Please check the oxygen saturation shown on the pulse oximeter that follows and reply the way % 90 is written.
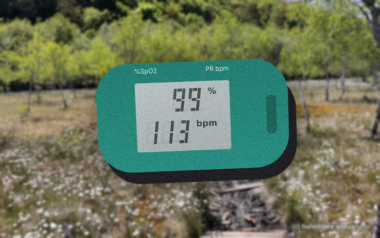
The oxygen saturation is % 99
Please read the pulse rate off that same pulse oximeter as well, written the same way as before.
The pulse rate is bpm 113
